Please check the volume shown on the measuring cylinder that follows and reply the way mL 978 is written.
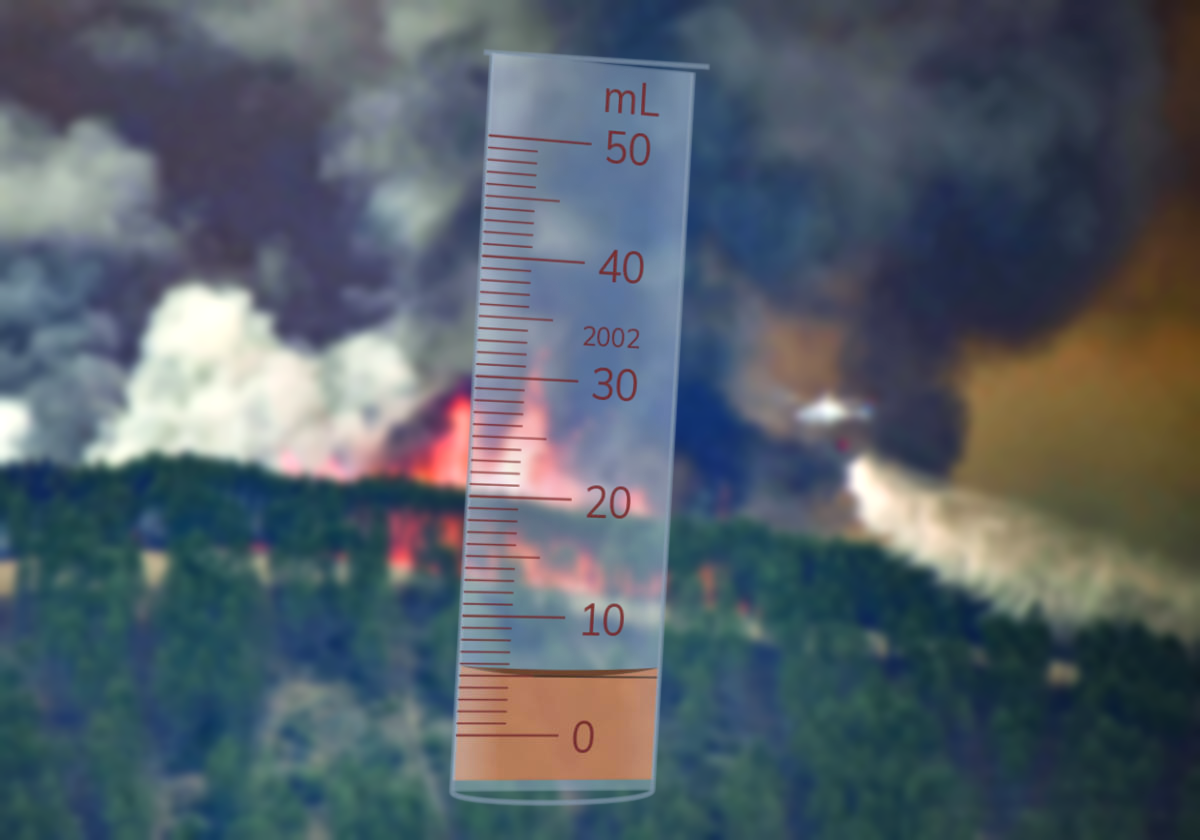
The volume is mL 5
